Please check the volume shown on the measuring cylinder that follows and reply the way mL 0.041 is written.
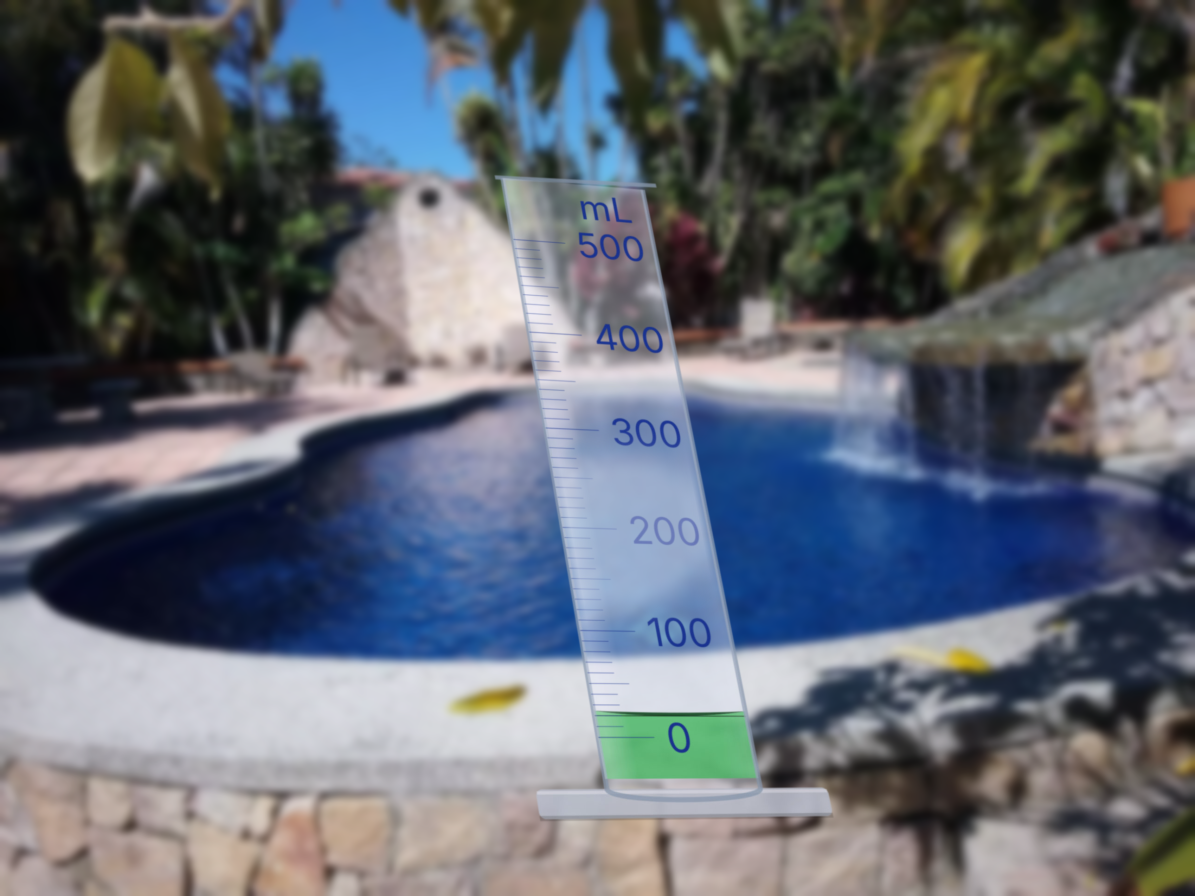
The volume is mL 20
